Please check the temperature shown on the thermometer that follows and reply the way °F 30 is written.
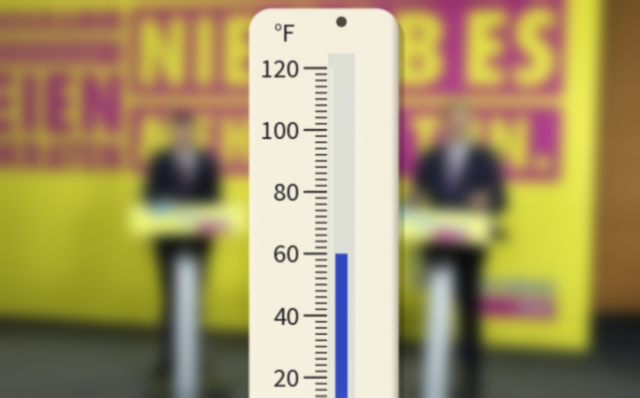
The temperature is °F 60
